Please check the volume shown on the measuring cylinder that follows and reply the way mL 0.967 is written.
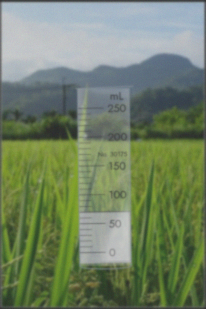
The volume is mL 70
